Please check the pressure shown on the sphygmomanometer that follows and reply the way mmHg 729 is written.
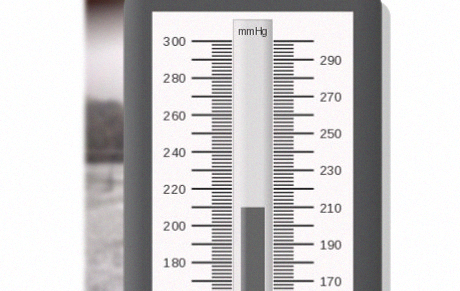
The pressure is mmHg 210
